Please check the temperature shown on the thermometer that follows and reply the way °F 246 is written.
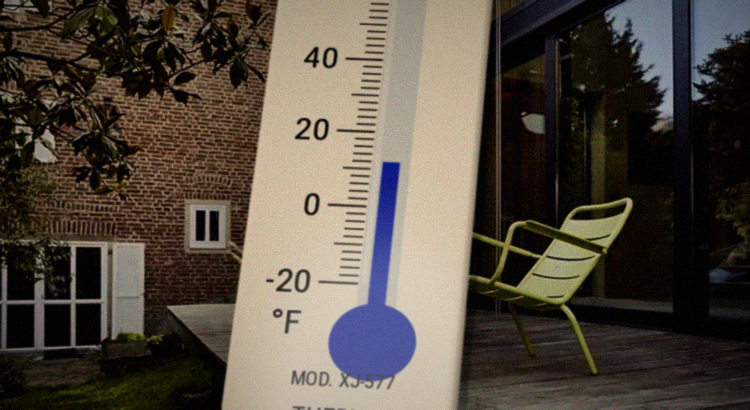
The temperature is °F 12
